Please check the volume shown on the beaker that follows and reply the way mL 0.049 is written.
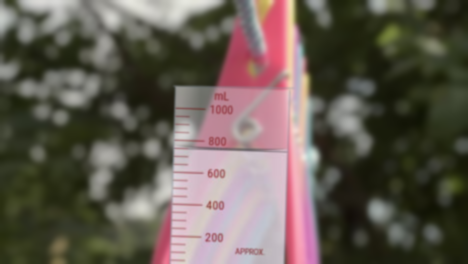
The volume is mL 750
